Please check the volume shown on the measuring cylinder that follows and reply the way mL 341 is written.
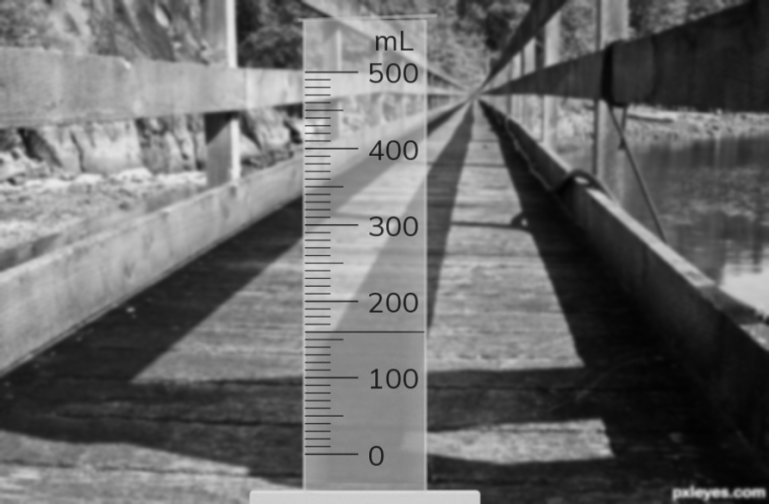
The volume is mL 160
